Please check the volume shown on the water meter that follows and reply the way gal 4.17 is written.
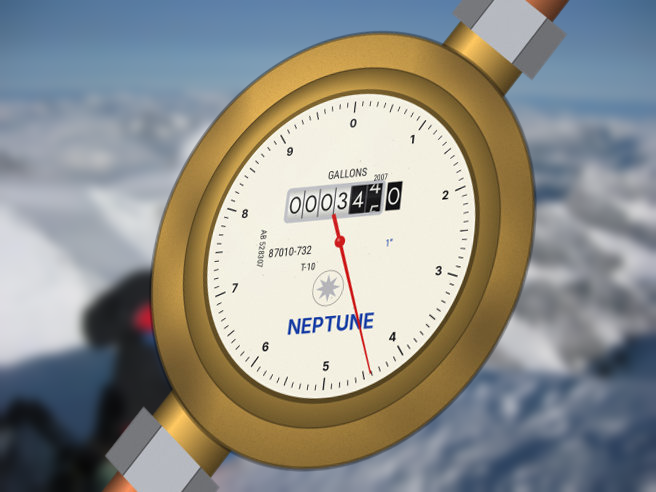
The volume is gal 3444.4
